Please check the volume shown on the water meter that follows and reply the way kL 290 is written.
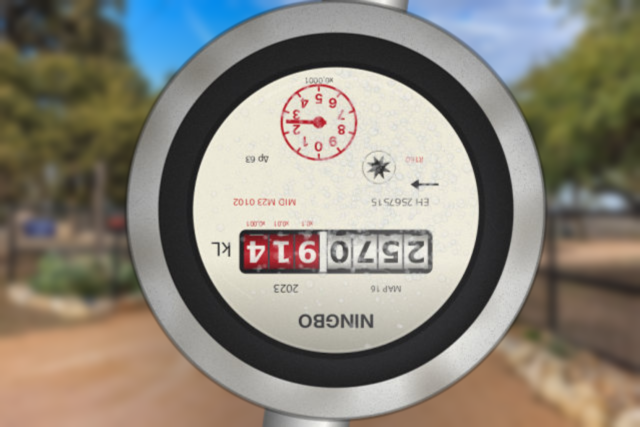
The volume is kL 2570.9142
